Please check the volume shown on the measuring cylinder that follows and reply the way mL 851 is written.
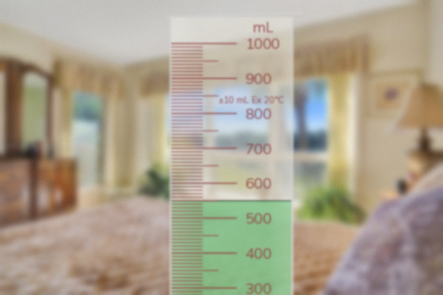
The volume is mL 550
